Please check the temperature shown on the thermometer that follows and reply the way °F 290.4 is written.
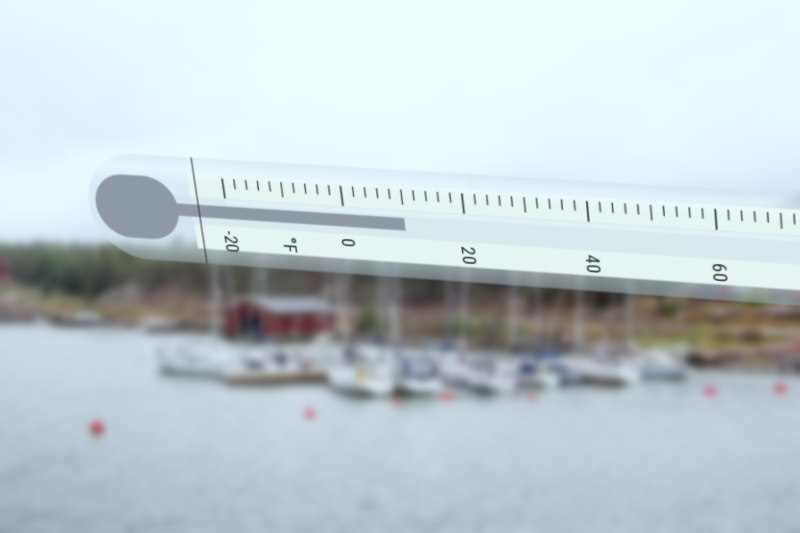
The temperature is °F 10
